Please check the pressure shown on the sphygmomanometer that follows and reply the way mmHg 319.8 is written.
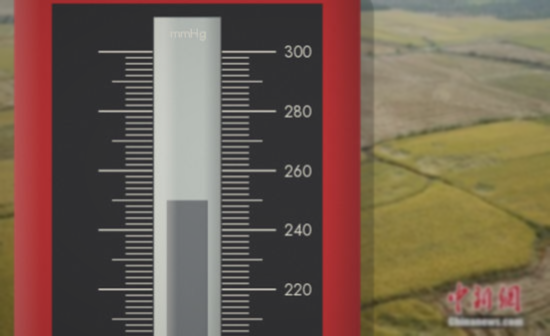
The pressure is mmHg 250
